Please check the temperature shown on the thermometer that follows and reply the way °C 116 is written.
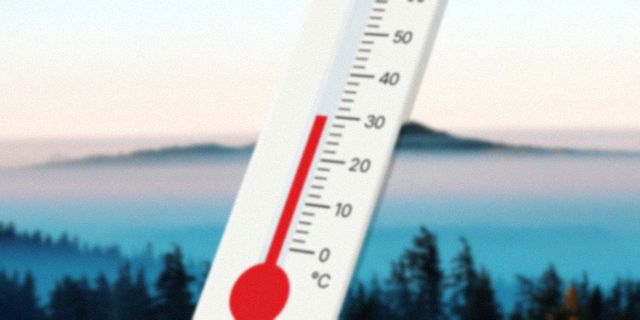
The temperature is °C 30
